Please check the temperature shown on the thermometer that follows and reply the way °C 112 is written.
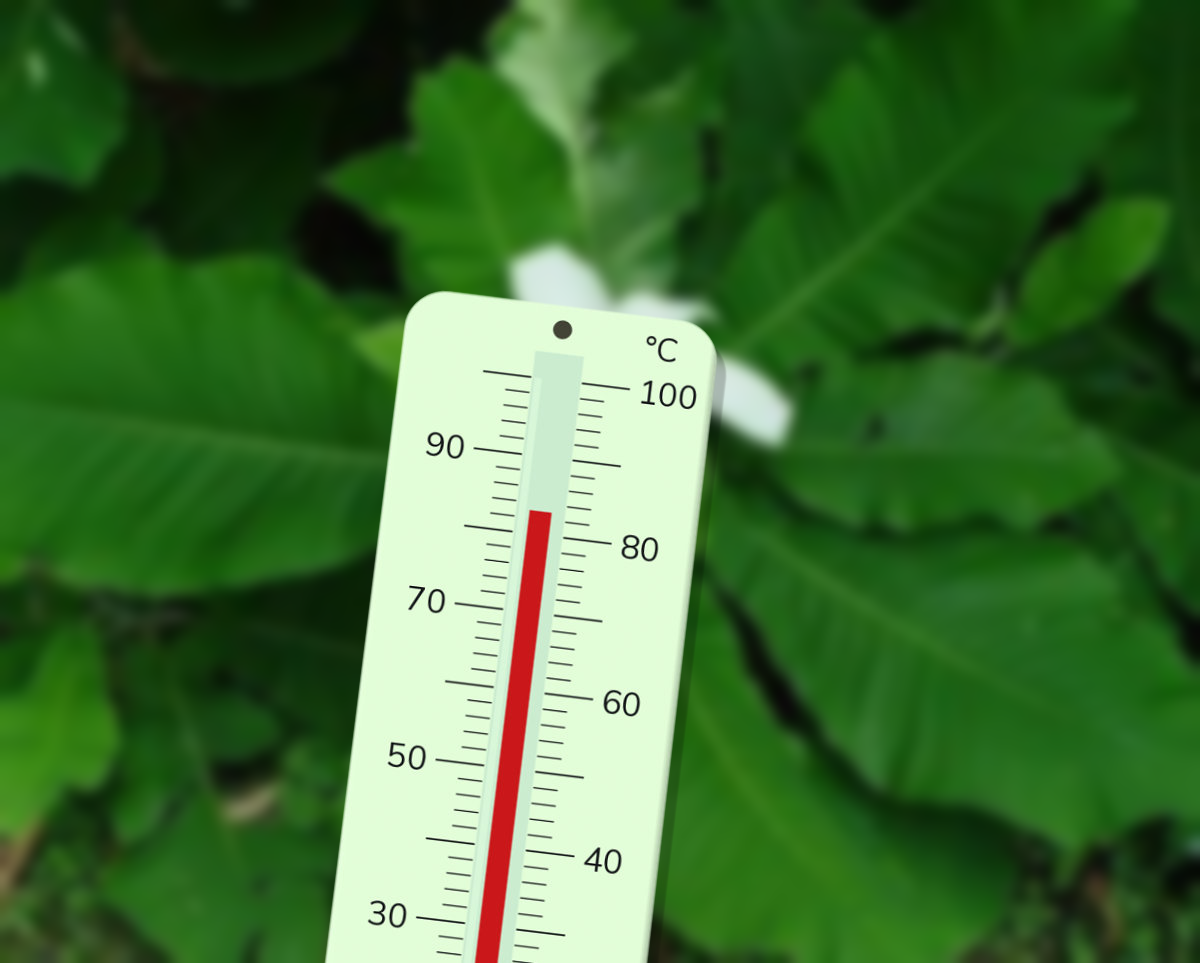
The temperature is °C 83
